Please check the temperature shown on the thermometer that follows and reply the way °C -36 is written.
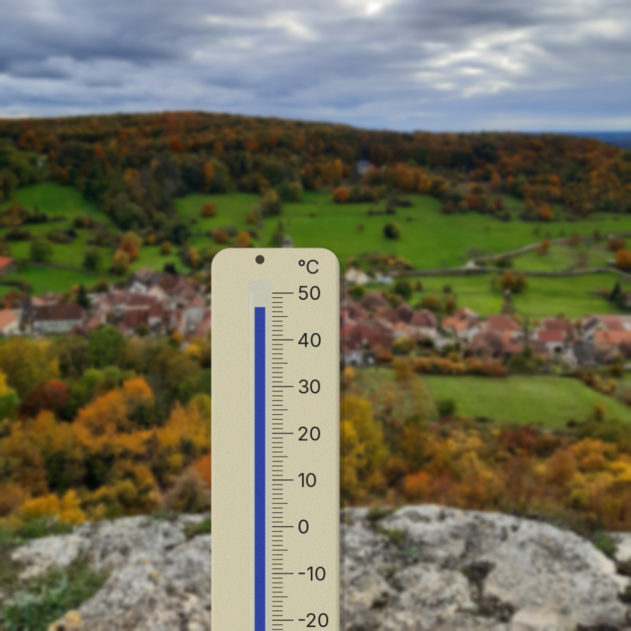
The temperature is °C 47
